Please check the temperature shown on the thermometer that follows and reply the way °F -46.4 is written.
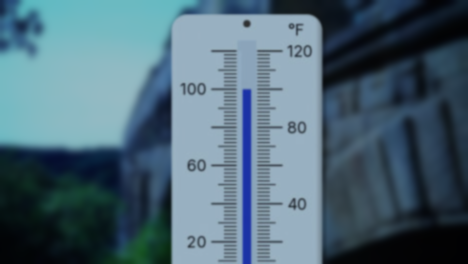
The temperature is °F 100
